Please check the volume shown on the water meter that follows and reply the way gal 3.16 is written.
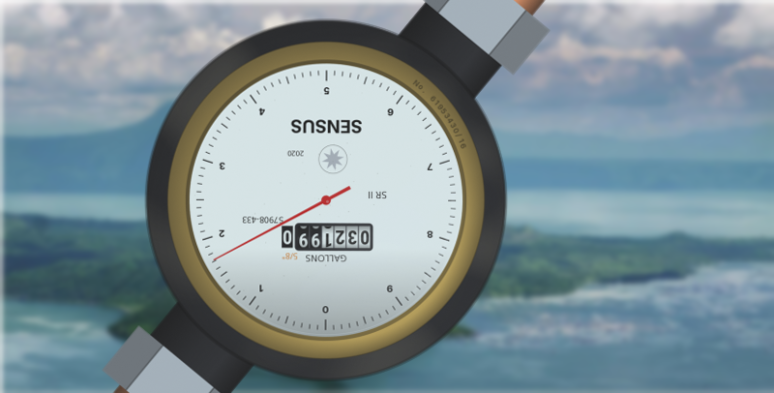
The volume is gal 321991.7
